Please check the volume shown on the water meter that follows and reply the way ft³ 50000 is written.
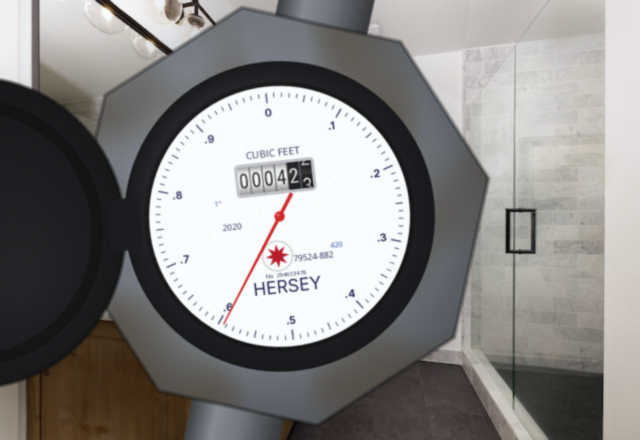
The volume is ft³ 422.59
